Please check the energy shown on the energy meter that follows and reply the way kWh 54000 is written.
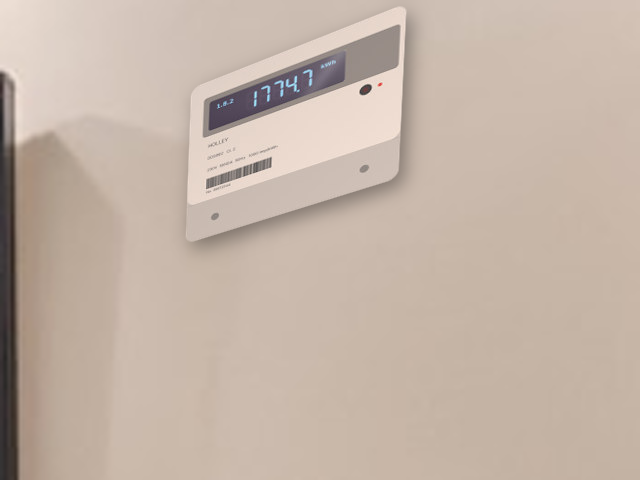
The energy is kWh 1774.7
